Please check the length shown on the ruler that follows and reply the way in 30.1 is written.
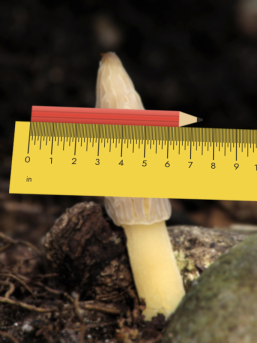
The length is in 7.5
